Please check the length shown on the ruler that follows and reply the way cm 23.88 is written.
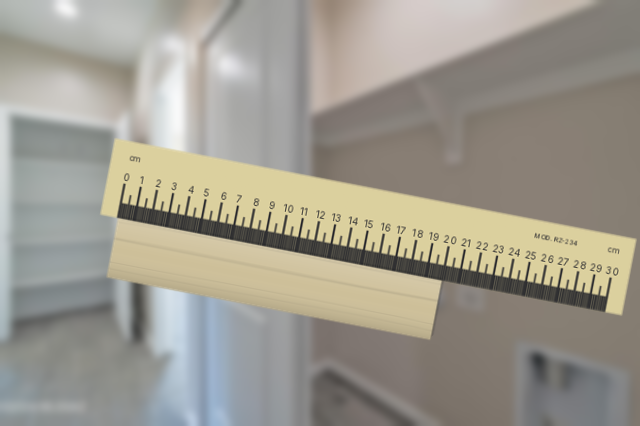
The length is cm 20
